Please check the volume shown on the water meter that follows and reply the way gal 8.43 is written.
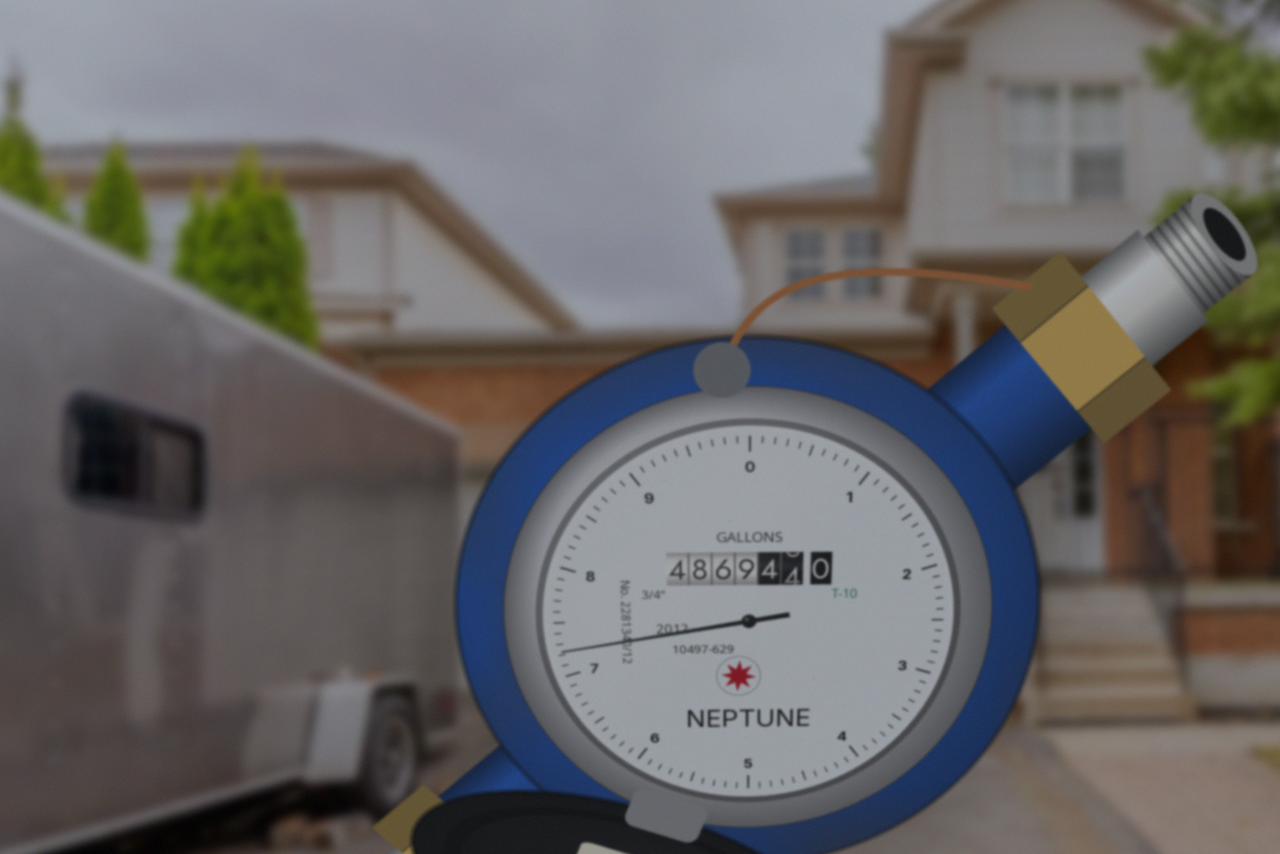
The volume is gal 4869437.2
